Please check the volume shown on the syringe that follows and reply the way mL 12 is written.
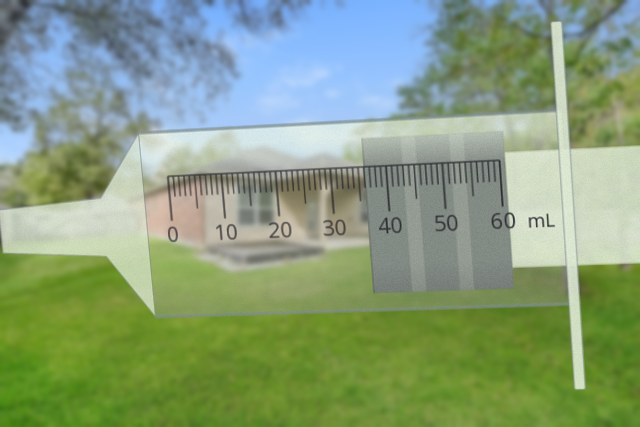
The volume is mL 36
